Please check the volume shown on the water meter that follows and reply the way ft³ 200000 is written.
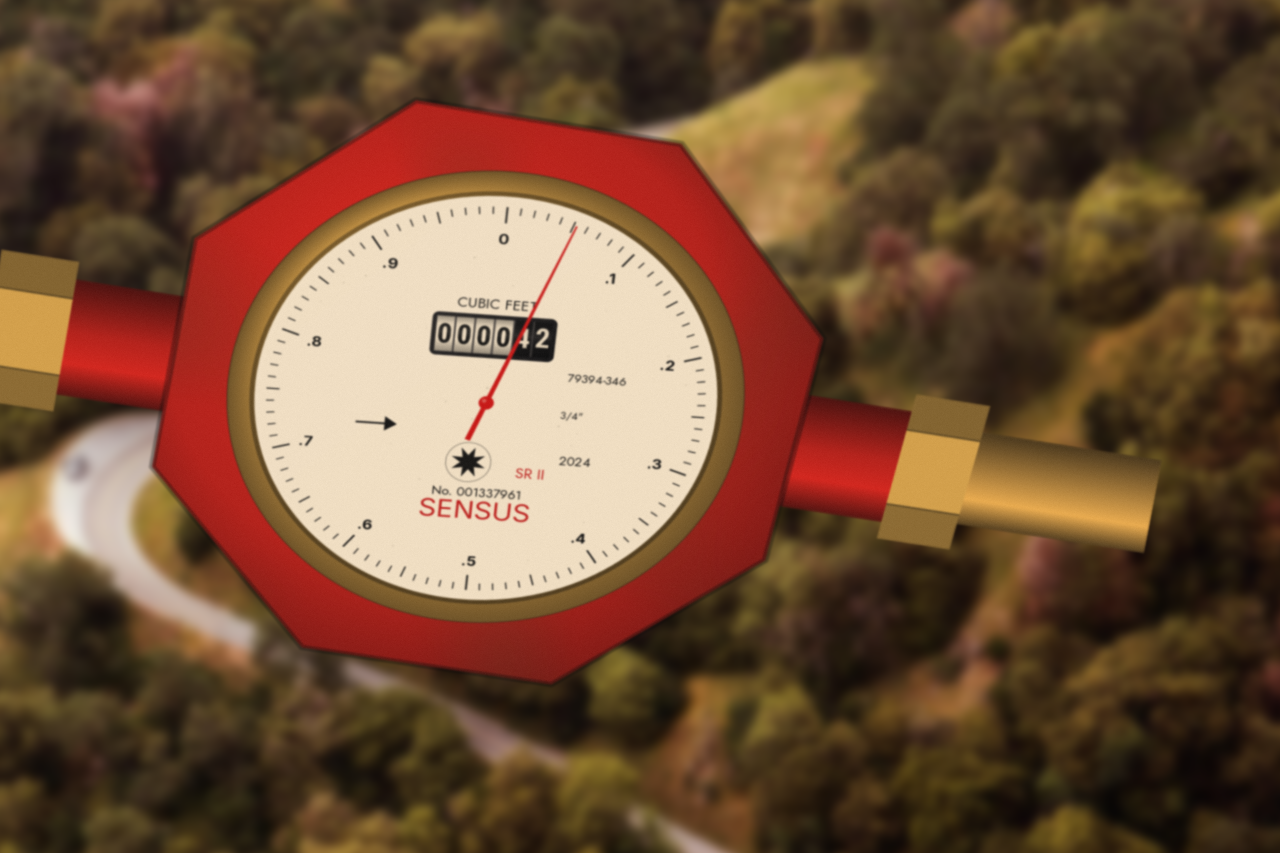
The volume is ft³ 42.05
